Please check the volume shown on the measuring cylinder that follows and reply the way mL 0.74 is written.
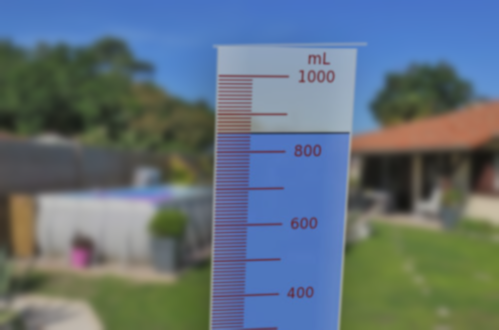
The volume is mL 850
